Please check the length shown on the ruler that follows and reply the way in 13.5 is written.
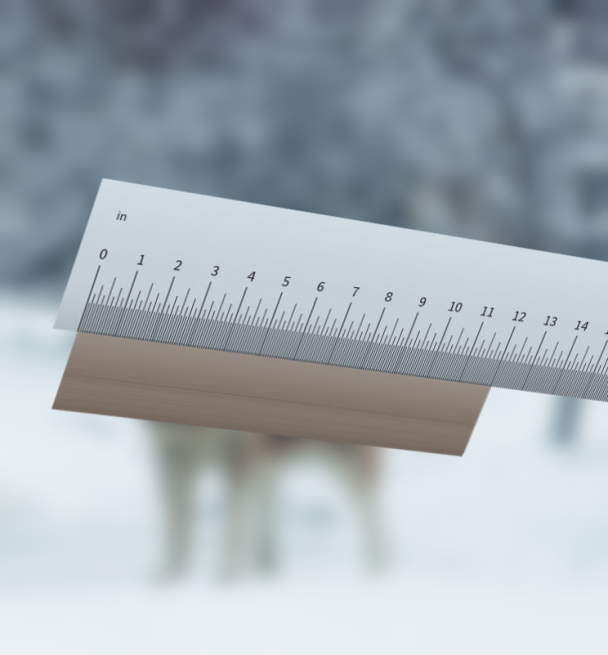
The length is in 12
